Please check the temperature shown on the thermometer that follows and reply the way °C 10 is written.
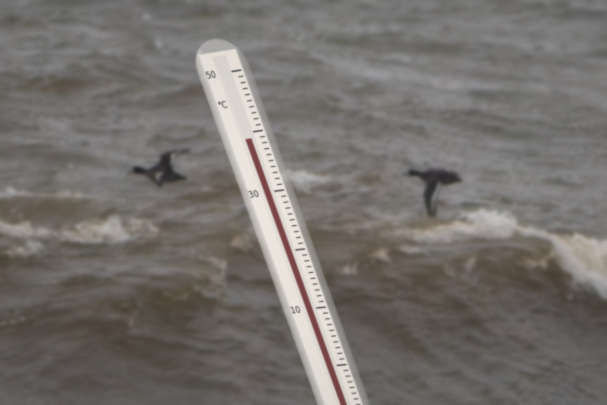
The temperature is °C 39
